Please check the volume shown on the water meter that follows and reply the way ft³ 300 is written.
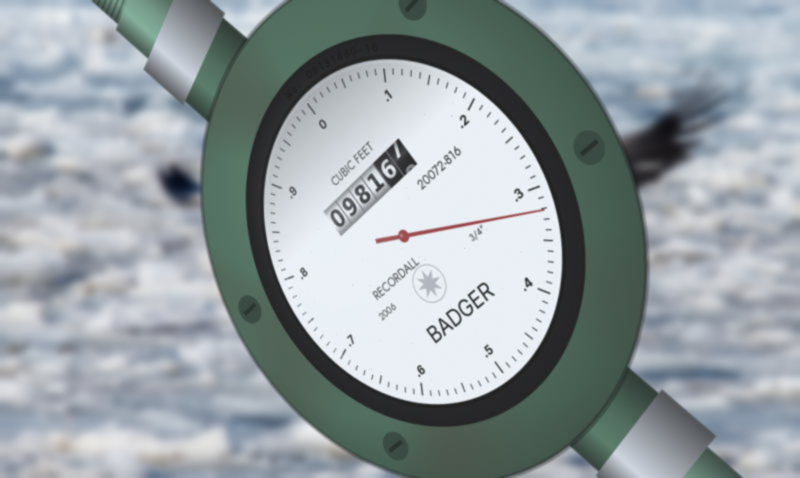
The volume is ft³ 98167.32
